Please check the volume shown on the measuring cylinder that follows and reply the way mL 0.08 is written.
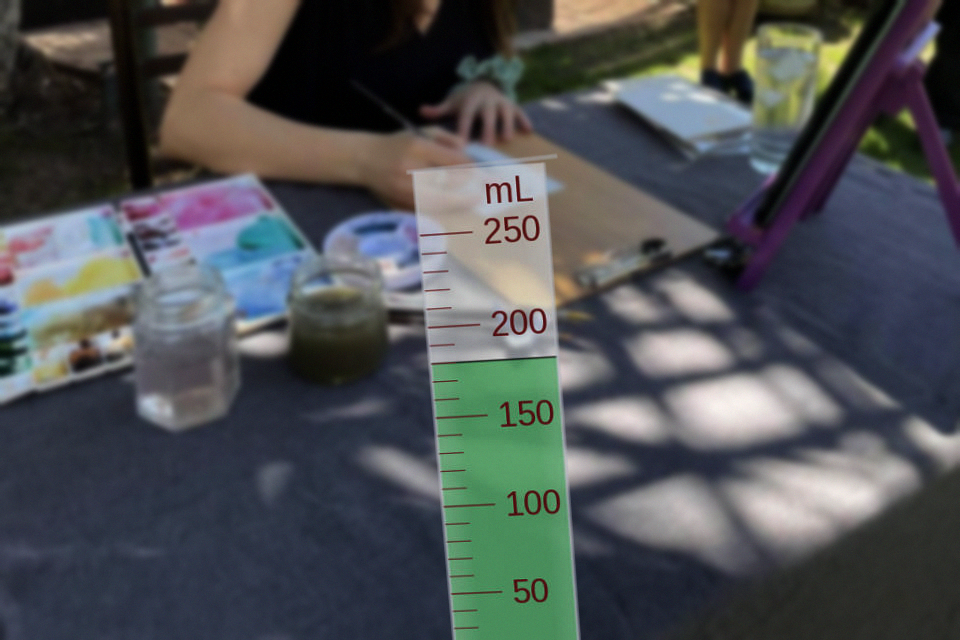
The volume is mL 180
